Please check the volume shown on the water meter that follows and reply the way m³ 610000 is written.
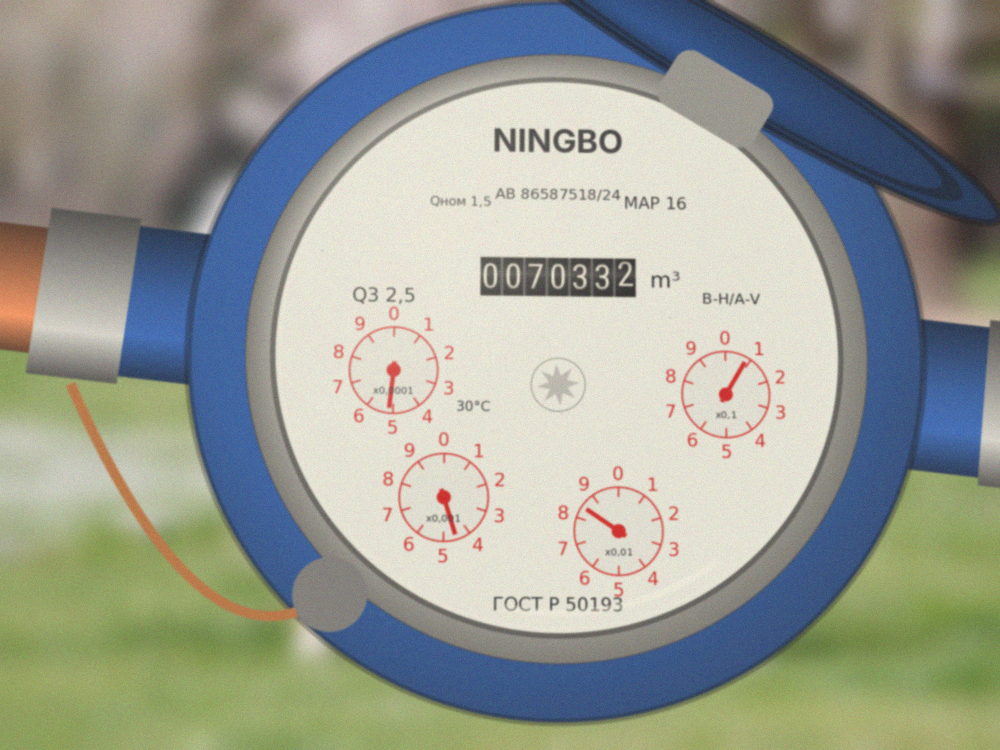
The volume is m³ 70332.0845
